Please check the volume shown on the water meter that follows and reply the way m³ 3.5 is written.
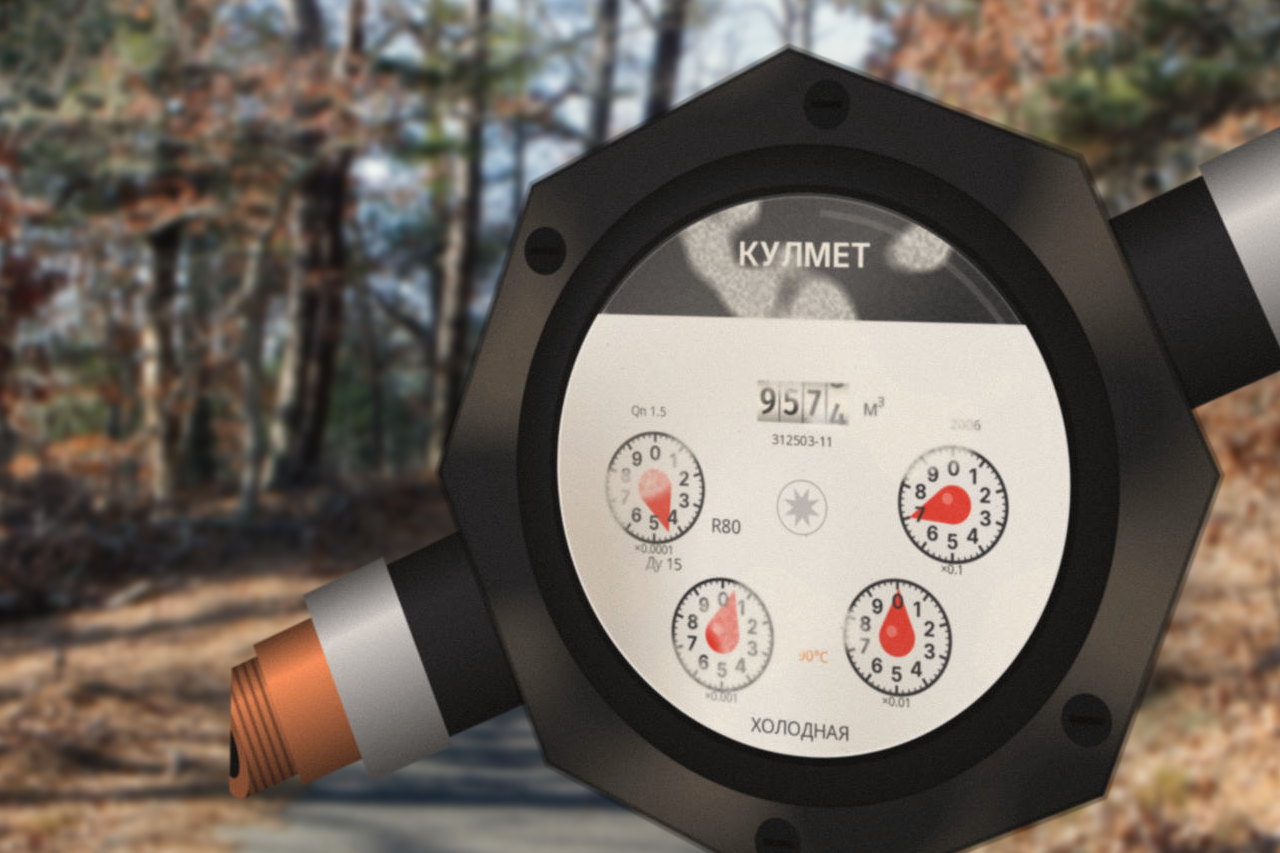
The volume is m³ 9573.7004
